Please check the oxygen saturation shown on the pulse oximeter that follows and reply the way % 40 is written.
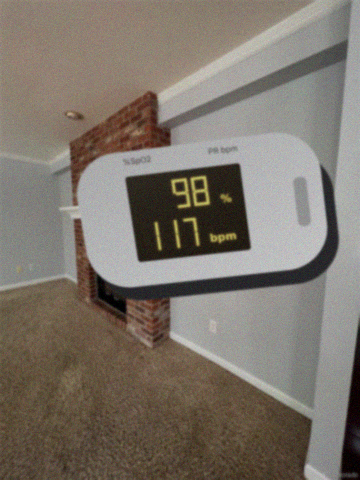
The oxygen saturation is % 98
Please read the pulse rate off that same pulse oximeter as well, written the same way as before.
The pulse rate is bpm 117
